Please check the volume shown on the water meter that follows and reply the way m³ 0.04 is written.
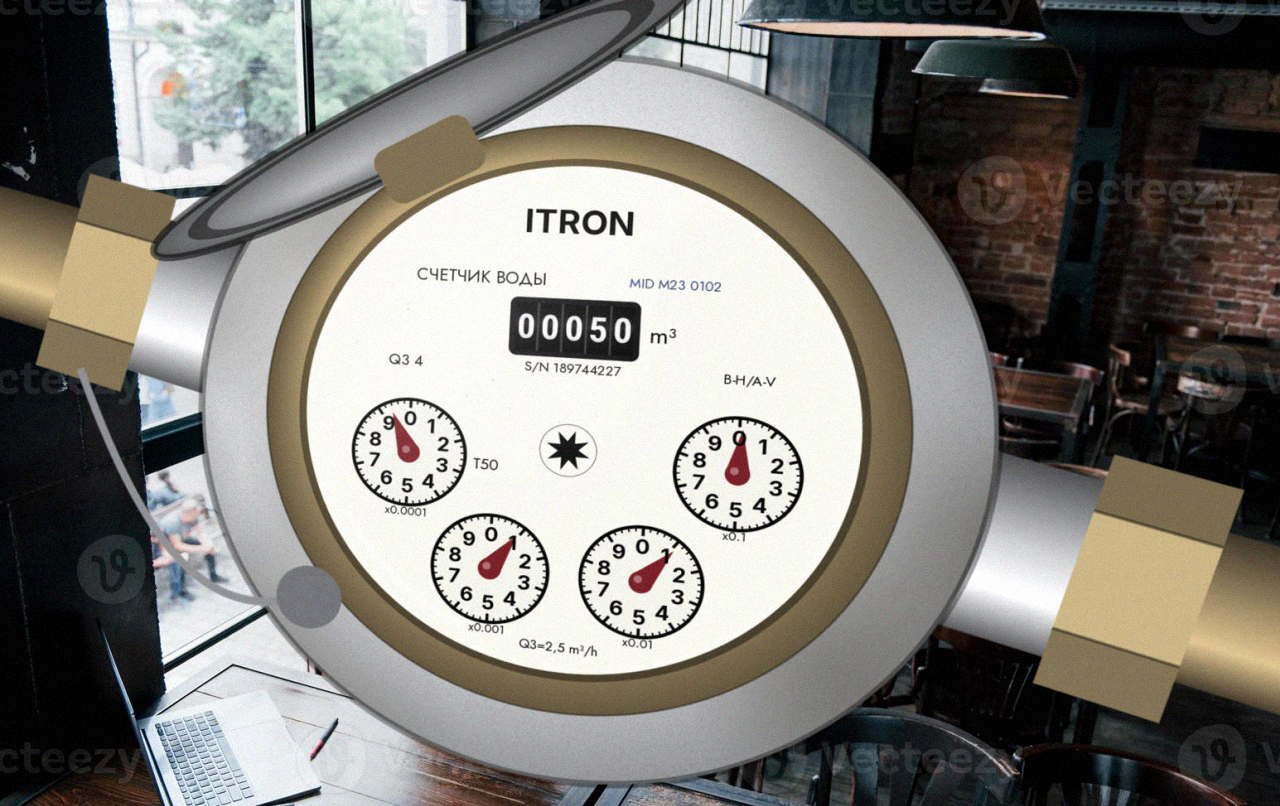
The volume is m³ 50.0109
